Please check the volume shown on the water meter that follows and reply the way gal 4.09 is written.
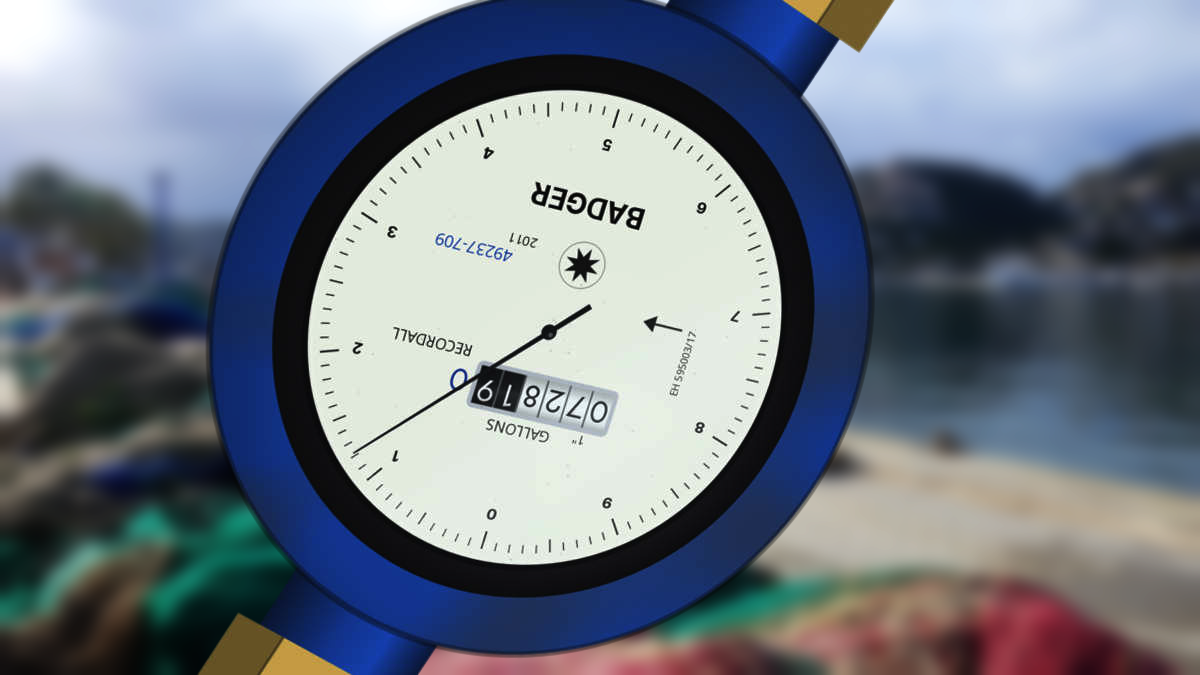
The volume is gal 728191.2
